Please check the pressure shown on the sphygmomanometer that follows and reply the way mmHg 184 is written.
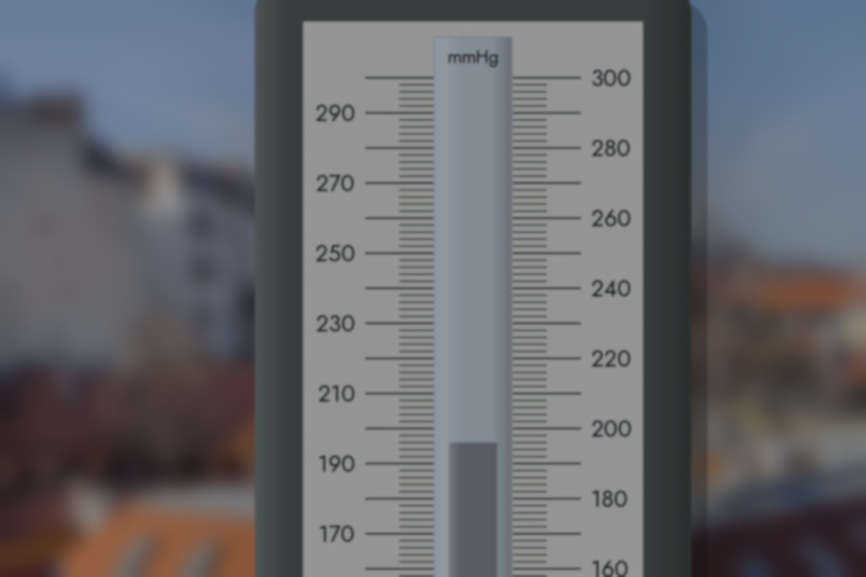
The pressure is mmHg 196
